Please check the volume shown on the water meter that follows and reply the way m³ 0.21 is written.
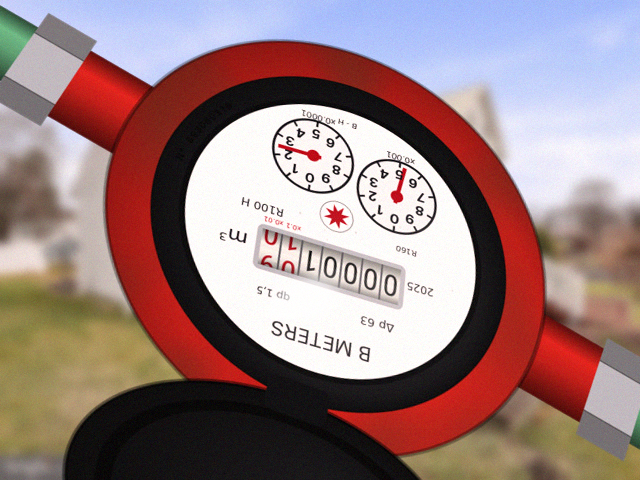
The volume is m³ 1.0952
